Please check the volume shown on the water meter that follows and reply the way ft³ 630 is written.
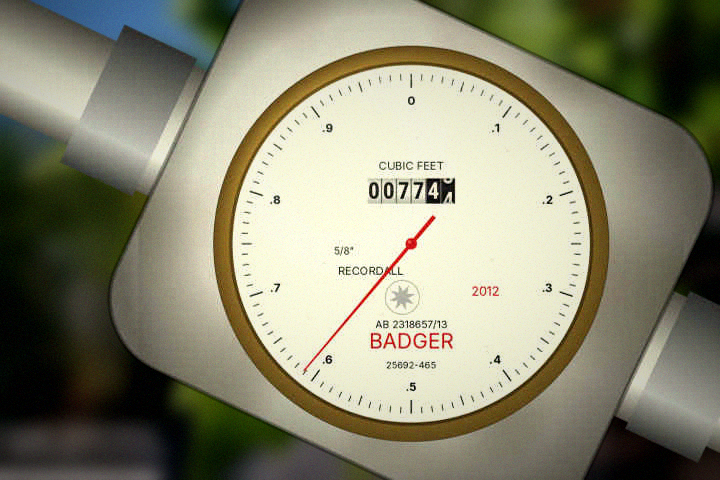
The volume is ft³ 7743.61
